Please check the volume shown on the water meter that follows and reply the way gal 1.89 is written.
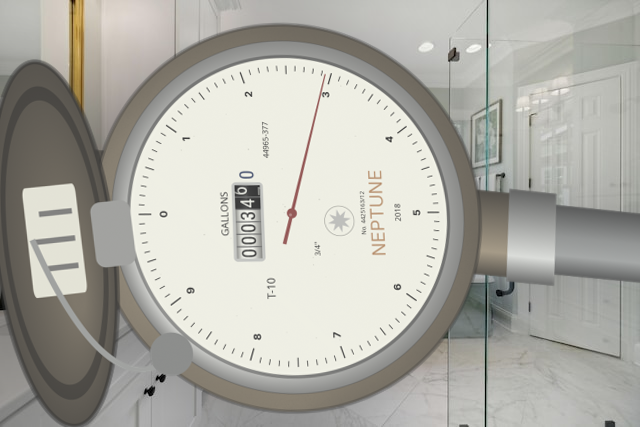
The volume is gal 3462.9
